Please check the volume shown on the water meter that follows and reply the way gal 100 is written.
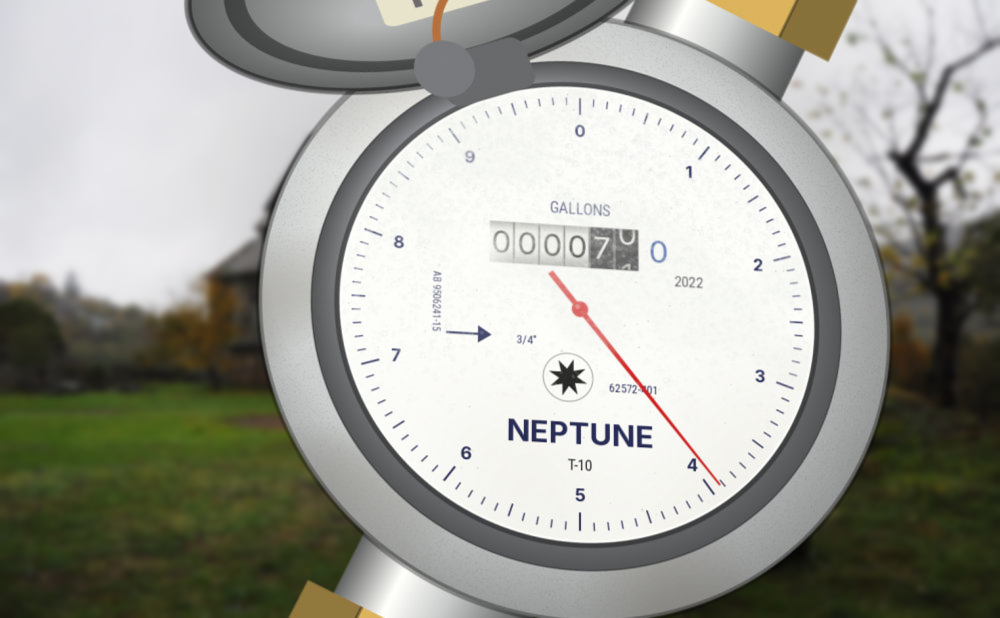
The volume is gal 703.9
